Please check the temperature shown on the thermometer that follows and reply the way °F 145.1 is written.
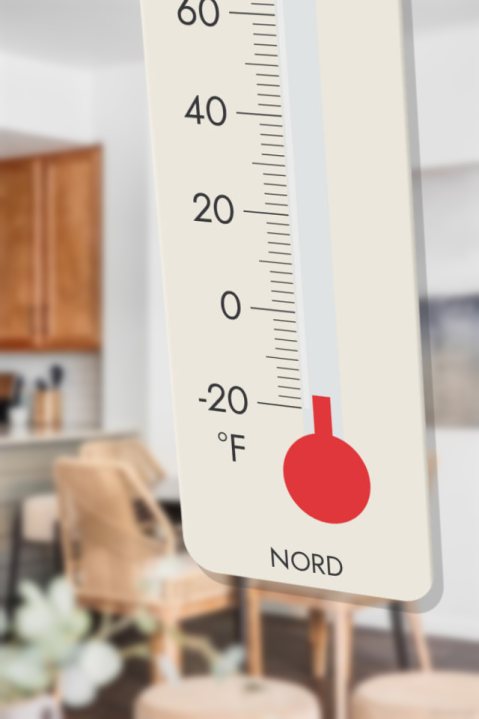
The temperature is °F -17
